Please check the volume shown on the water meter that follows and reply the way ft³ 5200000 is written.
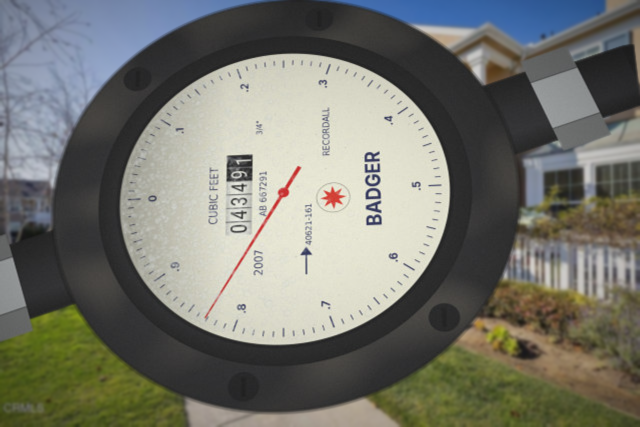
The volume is ft³ 43490.83
